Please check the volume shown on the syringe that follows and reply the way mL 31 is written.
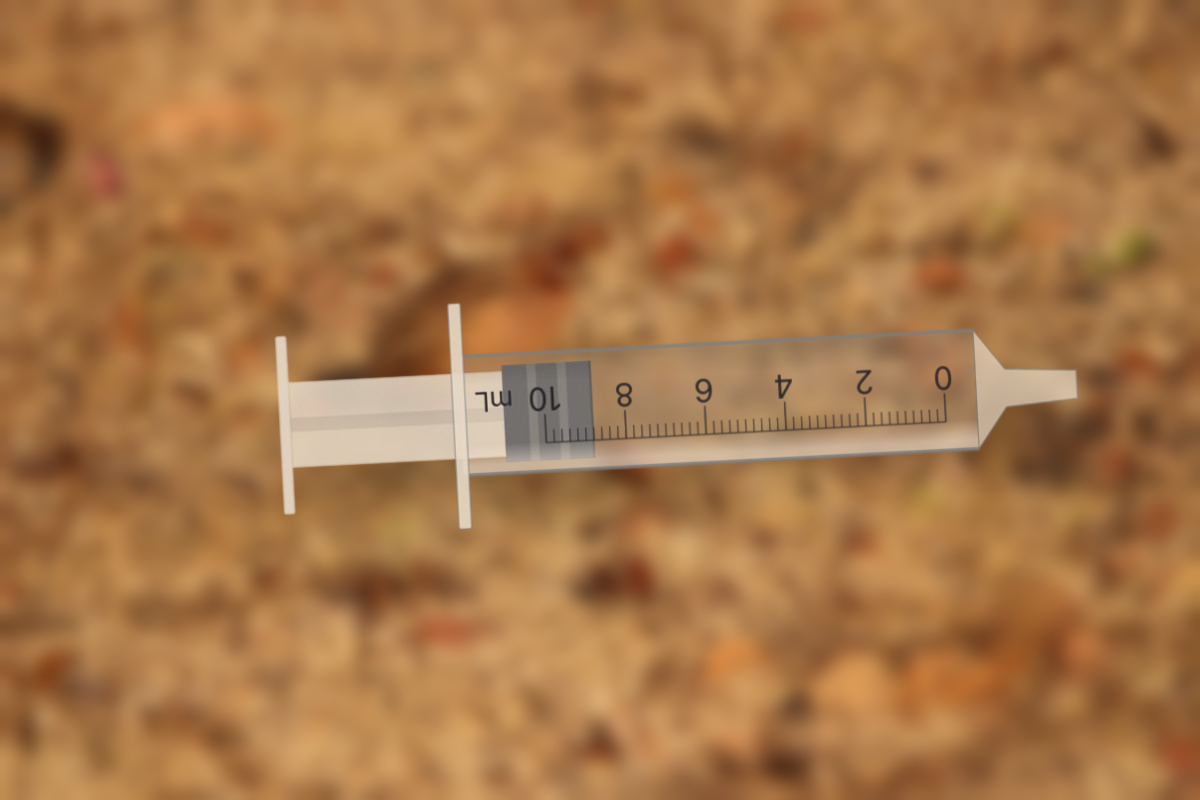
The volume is mL 8.8
